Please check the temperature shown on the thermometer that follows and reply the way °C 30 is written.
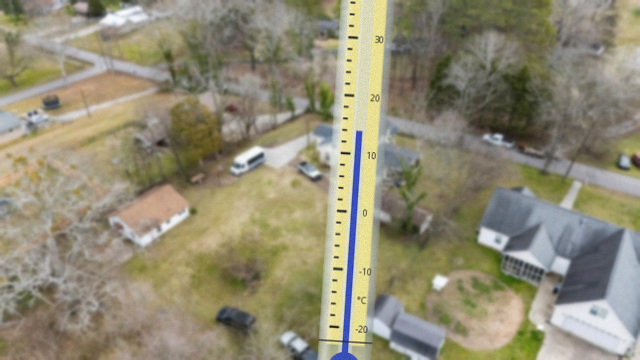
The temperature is °C 14
